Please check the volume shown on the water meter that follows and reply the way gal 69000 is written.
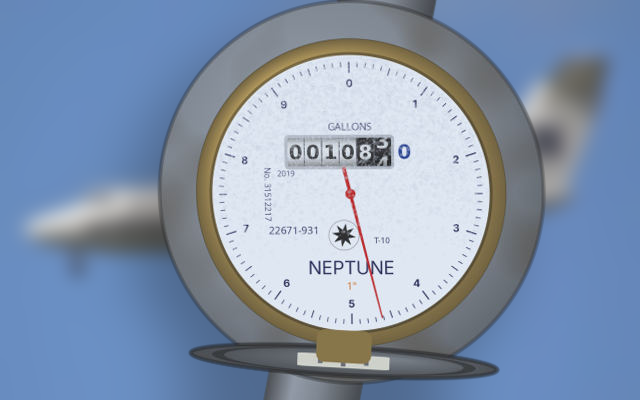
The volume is gal 10834.6
